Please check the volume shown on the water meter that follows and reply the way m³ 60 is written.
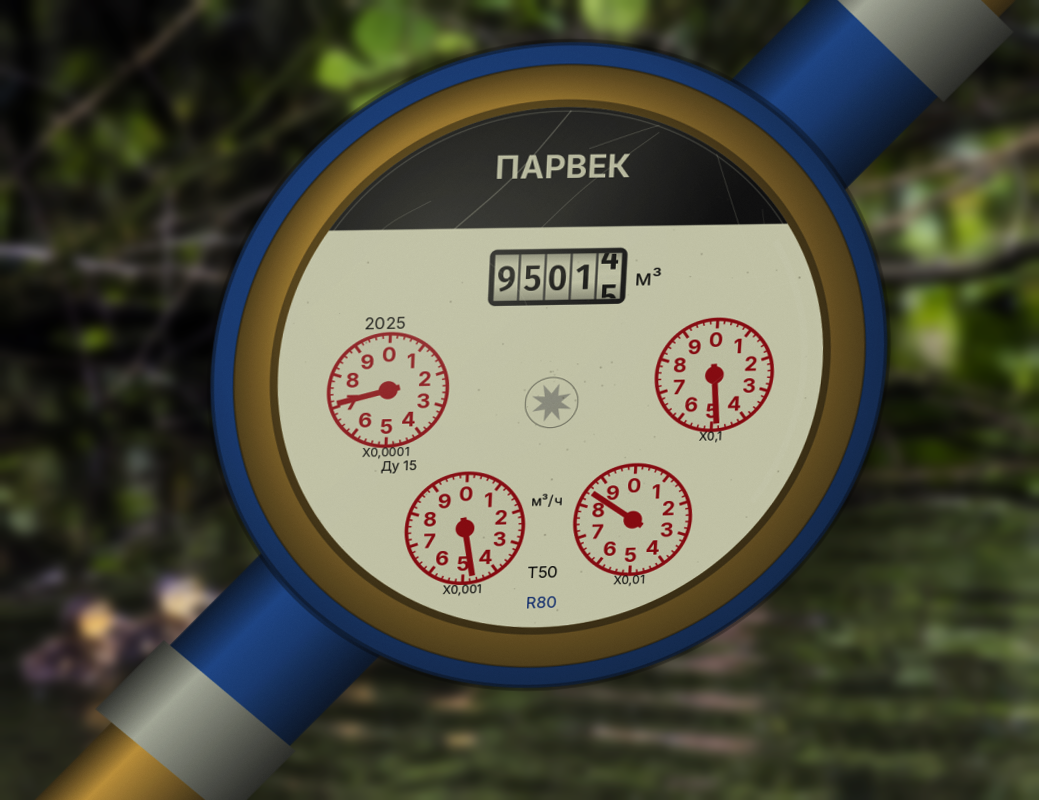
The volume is m³ 95014.4847
